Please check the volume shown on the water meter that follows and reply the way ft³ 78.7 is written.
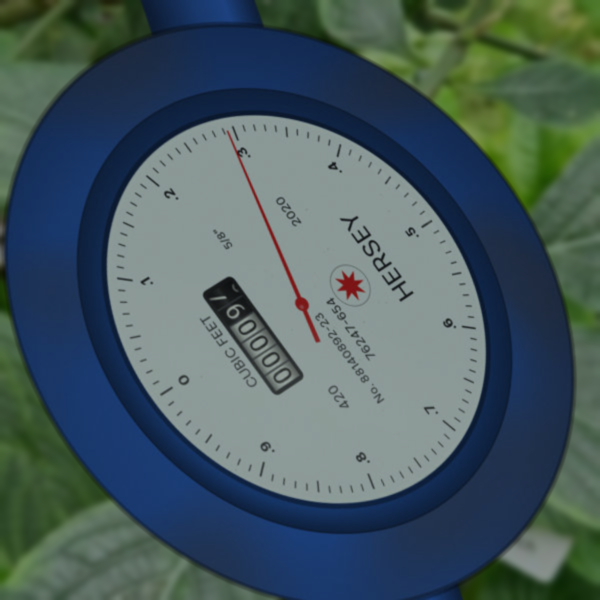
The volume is ft³ 97.29
